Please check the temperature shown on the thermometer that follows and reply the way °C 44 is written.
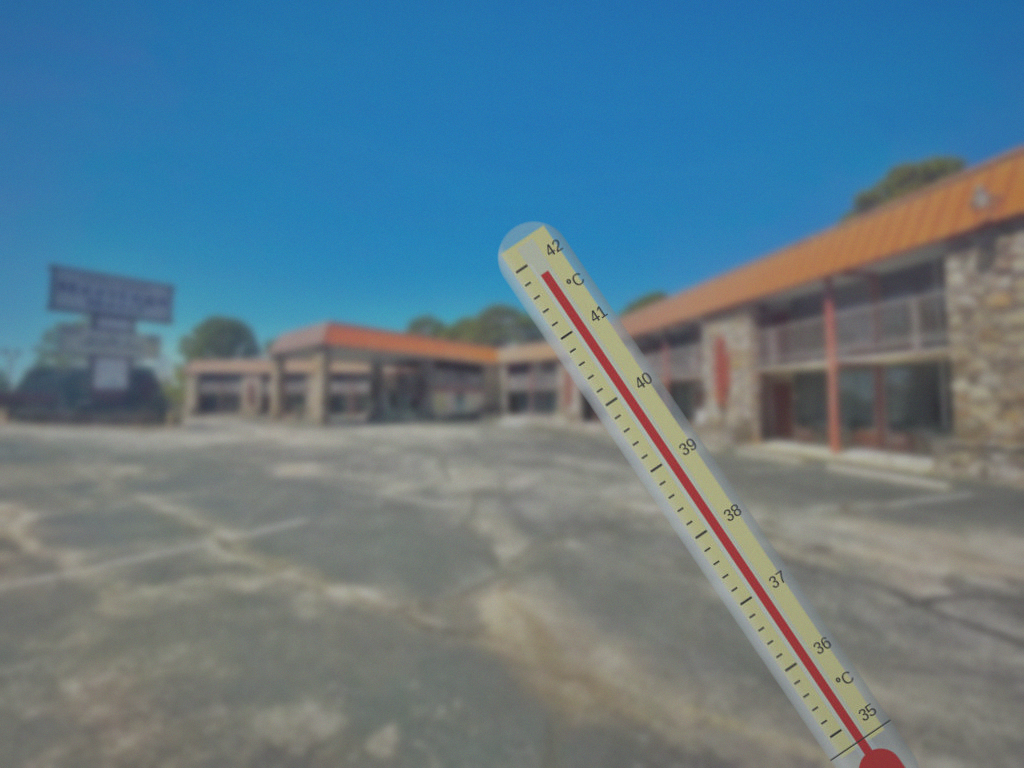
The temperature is °C 41.8
